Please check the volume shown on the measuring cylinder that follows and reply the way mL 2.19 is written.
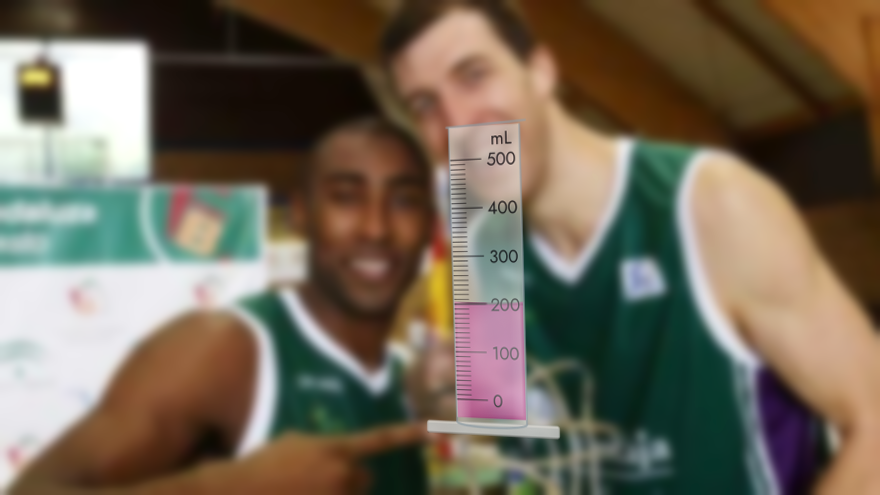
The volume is mL 200
